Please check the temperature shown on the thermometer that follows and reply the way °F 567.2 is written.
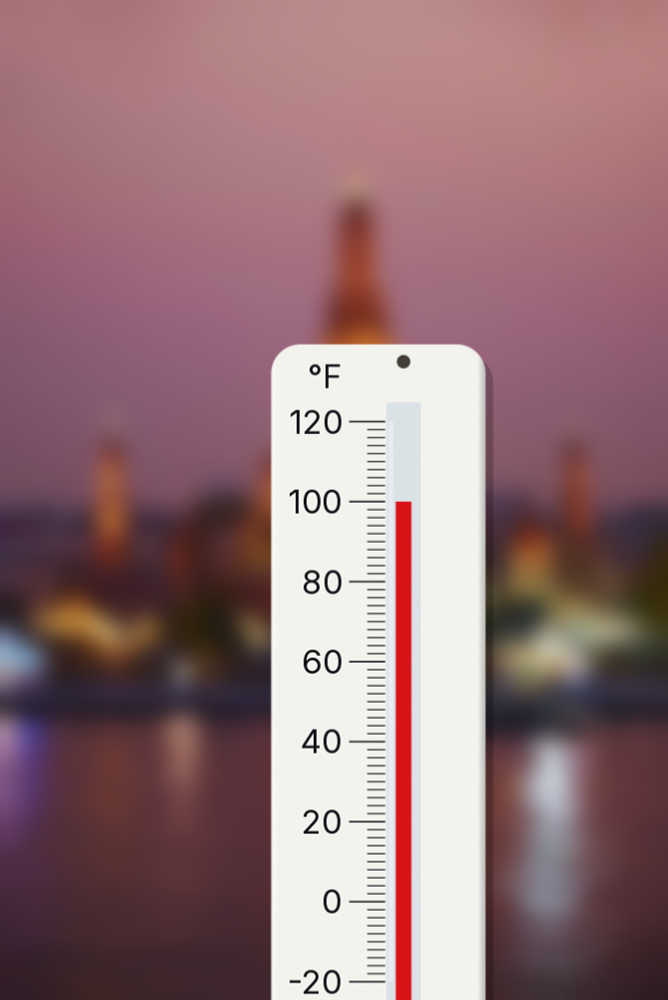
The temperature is °F 100
